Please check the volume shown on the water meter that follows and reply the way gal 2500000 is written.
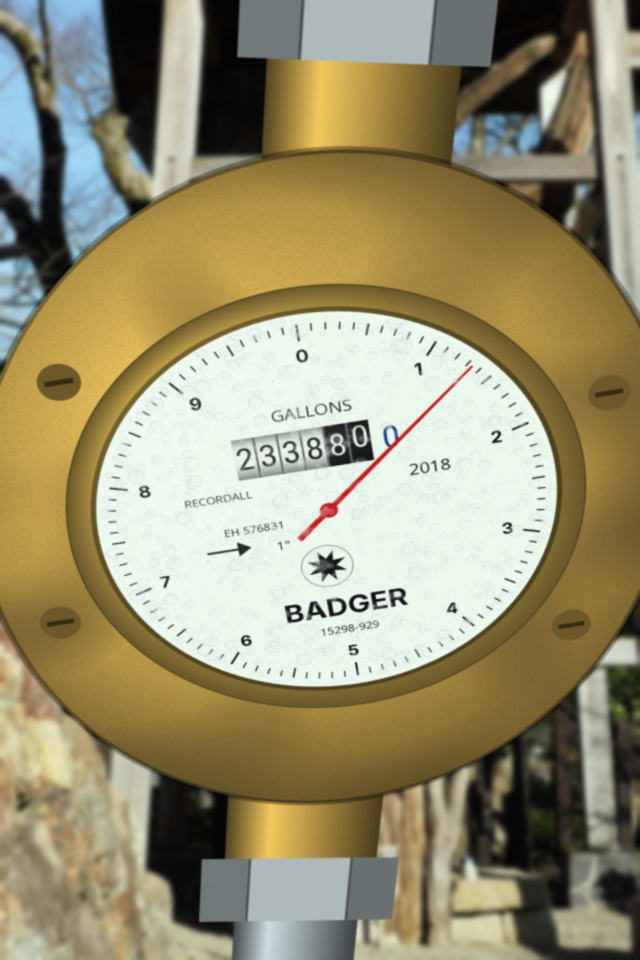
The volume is gal 2338801.3
